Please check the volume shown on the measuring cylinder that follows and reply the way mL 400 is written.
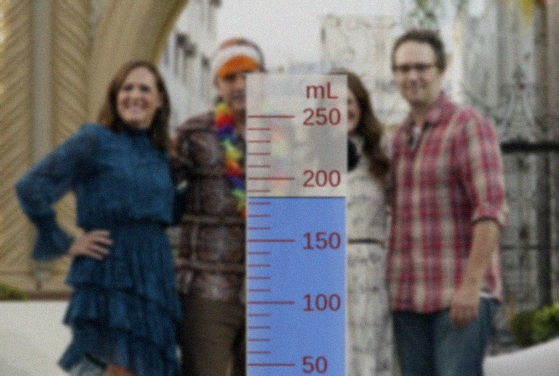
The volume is mL 185
